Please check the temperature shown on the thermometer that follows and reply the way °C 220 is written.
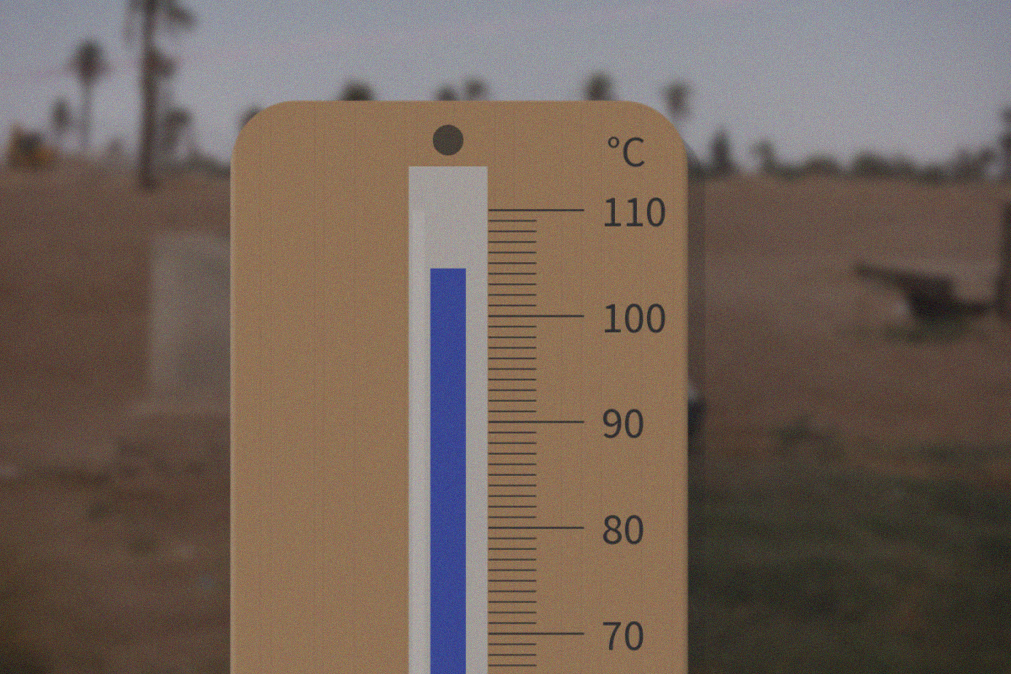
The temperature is °C 104.5
